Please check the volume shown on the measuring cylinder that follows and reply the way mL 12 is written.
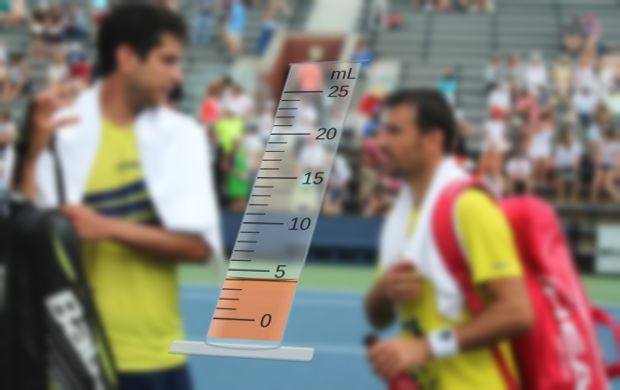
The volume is mL 4
